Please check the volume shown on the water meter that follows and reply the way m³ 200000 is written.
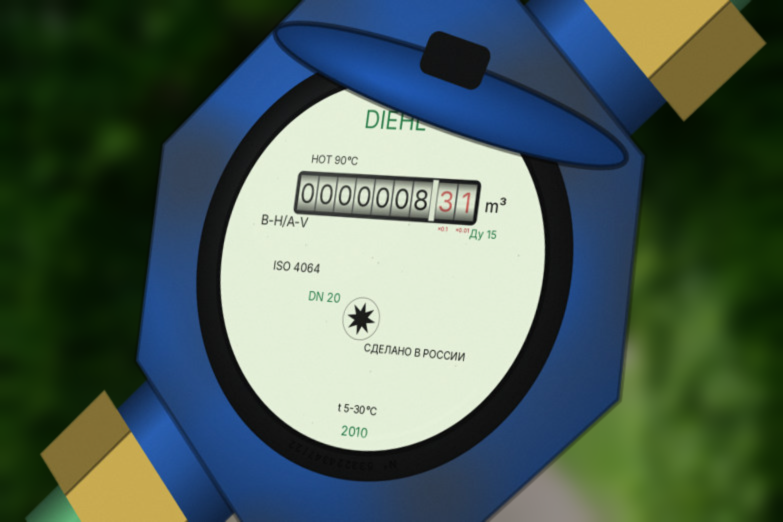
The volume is m³ 8.31
